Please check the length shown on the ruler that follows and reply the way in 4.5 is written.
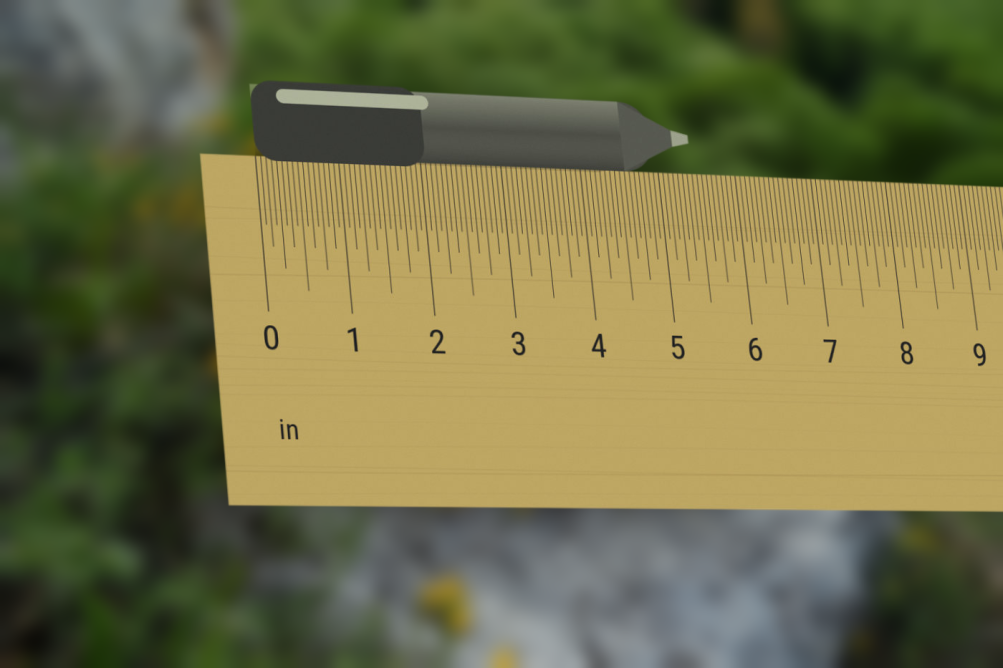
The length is in 5.4375
